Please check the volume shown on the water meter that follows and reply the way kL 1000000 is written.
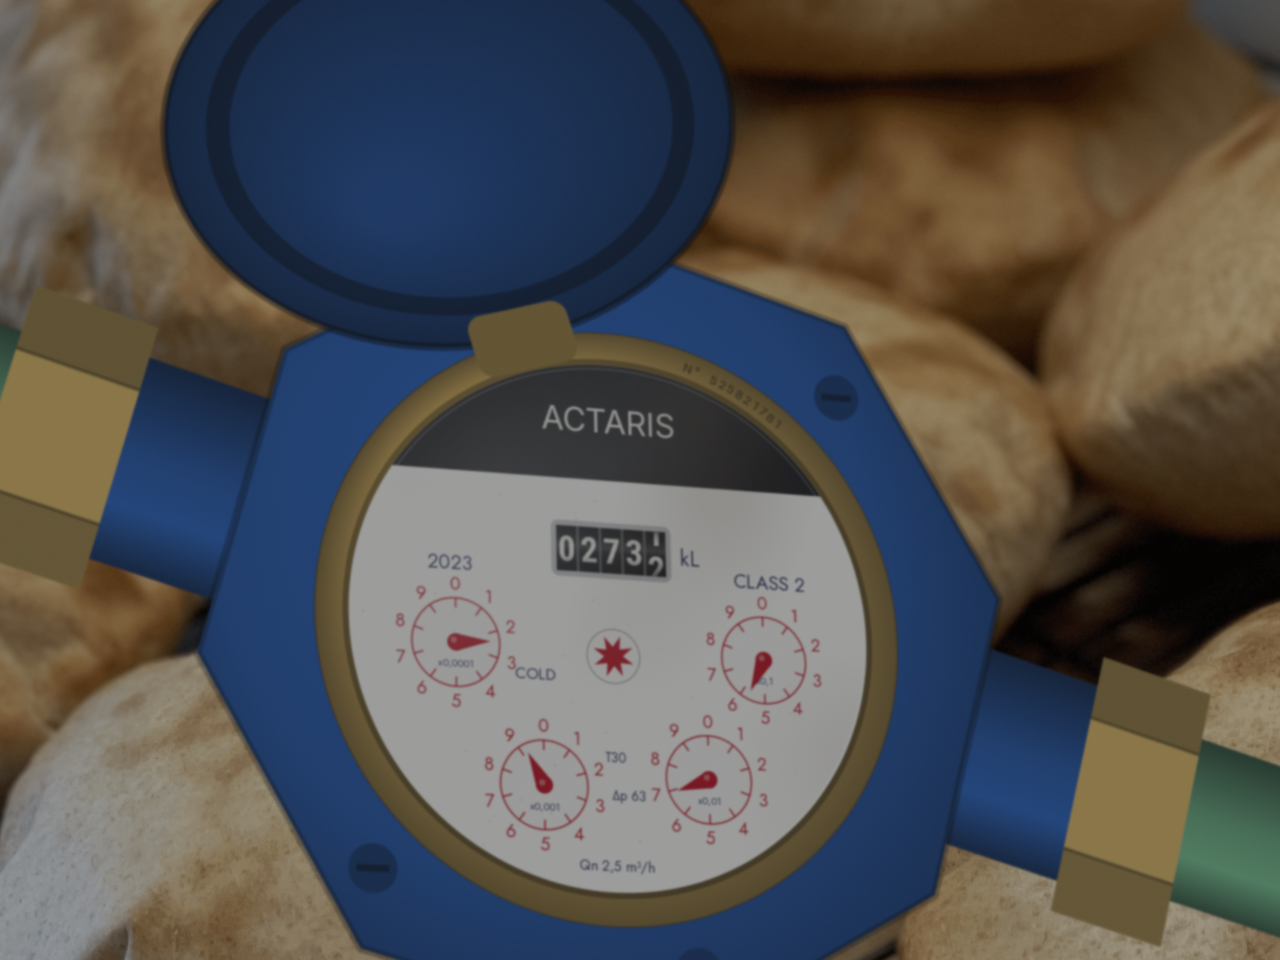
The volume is kL 2731.5692
